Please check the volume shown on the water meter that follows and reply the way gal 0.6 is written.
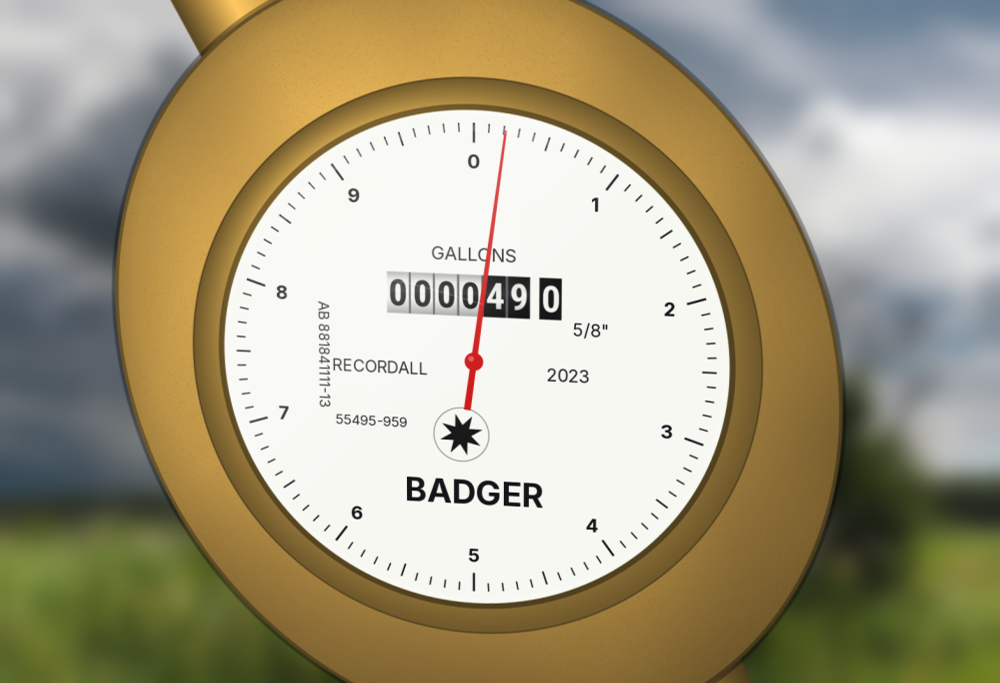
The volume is gal 490.2
